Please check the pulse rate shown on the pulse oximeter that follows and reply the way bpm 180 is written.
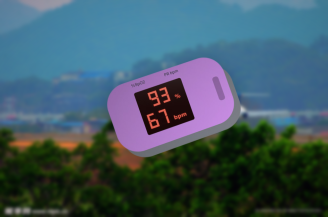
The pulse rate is bpm 67
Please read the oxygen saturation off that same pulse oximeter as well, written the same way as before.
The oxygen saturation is % 93
